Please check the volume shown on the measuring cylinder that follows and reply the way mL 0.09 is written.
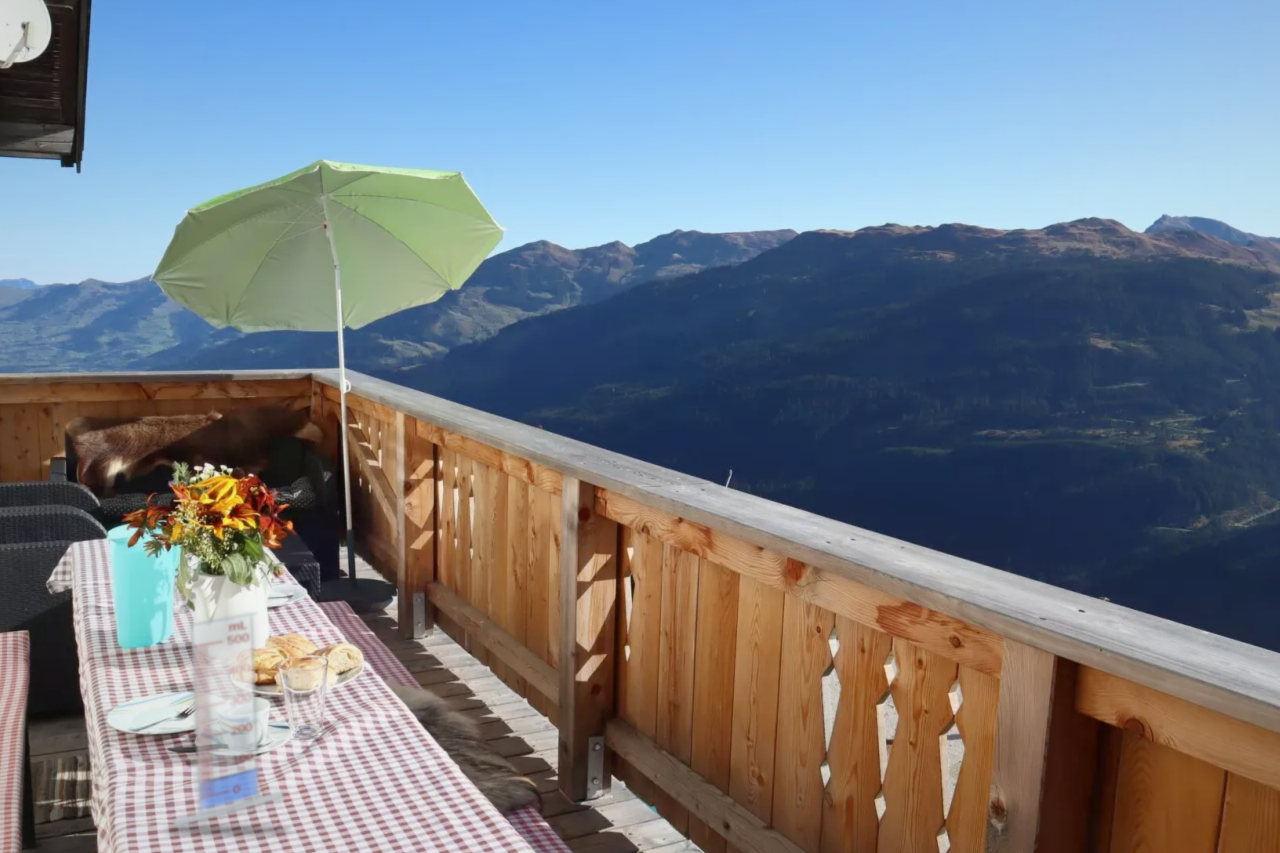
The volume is mL 50
